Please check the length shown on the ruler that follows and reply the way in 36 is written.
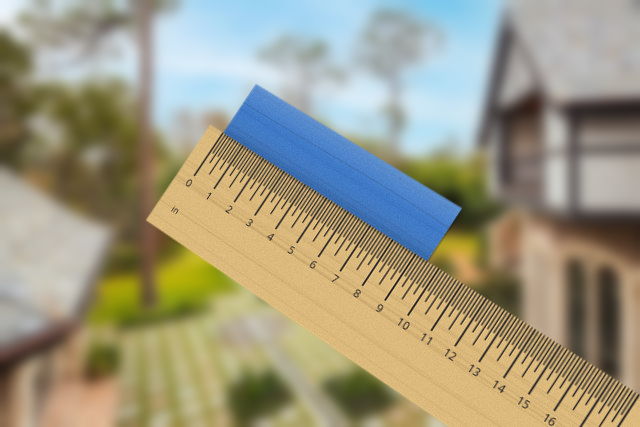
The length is in 9.5
